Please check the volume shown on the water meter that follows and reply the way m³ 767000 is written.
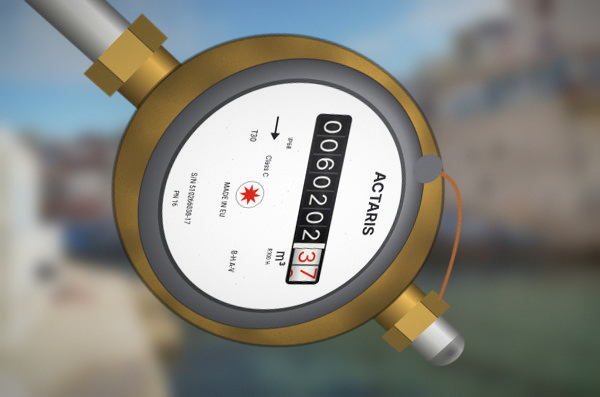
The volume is m³ 60202.37
